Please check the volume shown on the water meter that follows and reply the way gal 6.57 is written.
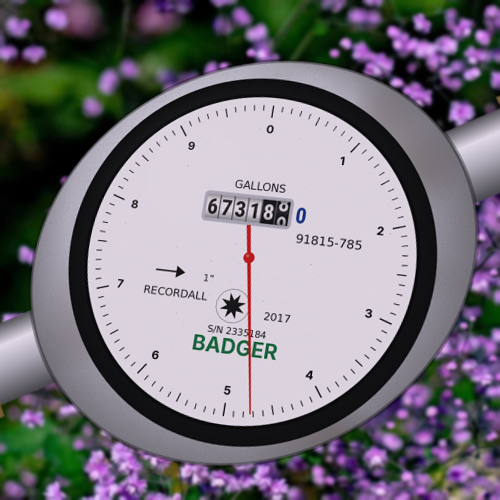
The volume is gal 6731884.7
